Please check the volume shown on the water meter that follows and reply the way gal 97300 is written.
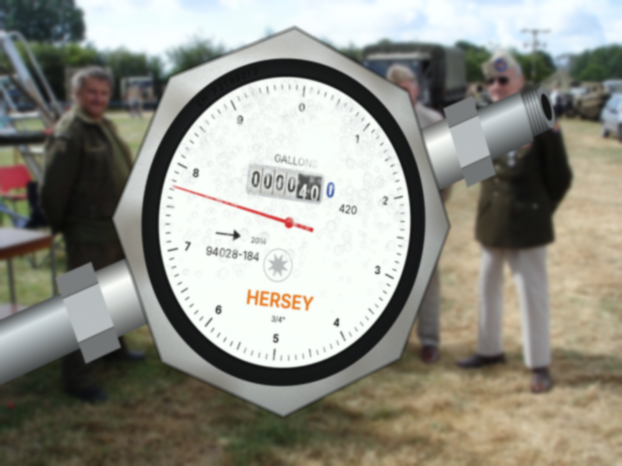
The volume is gal 397.7
